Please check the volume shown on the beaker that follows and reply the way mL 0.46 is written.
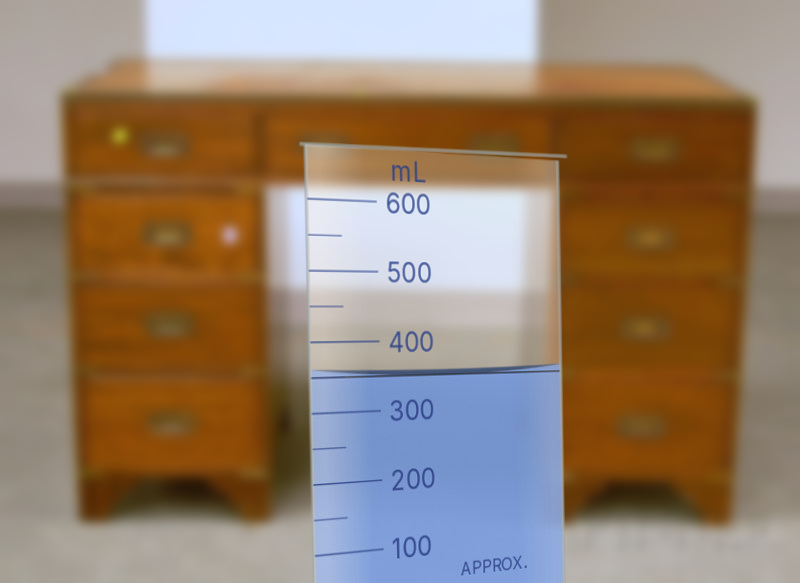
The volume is mL 350
